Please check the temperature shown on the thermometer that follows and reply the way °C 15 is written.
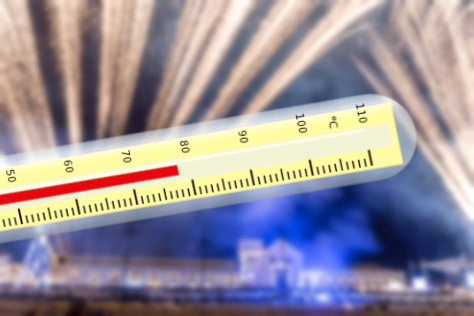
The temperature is °C 78
